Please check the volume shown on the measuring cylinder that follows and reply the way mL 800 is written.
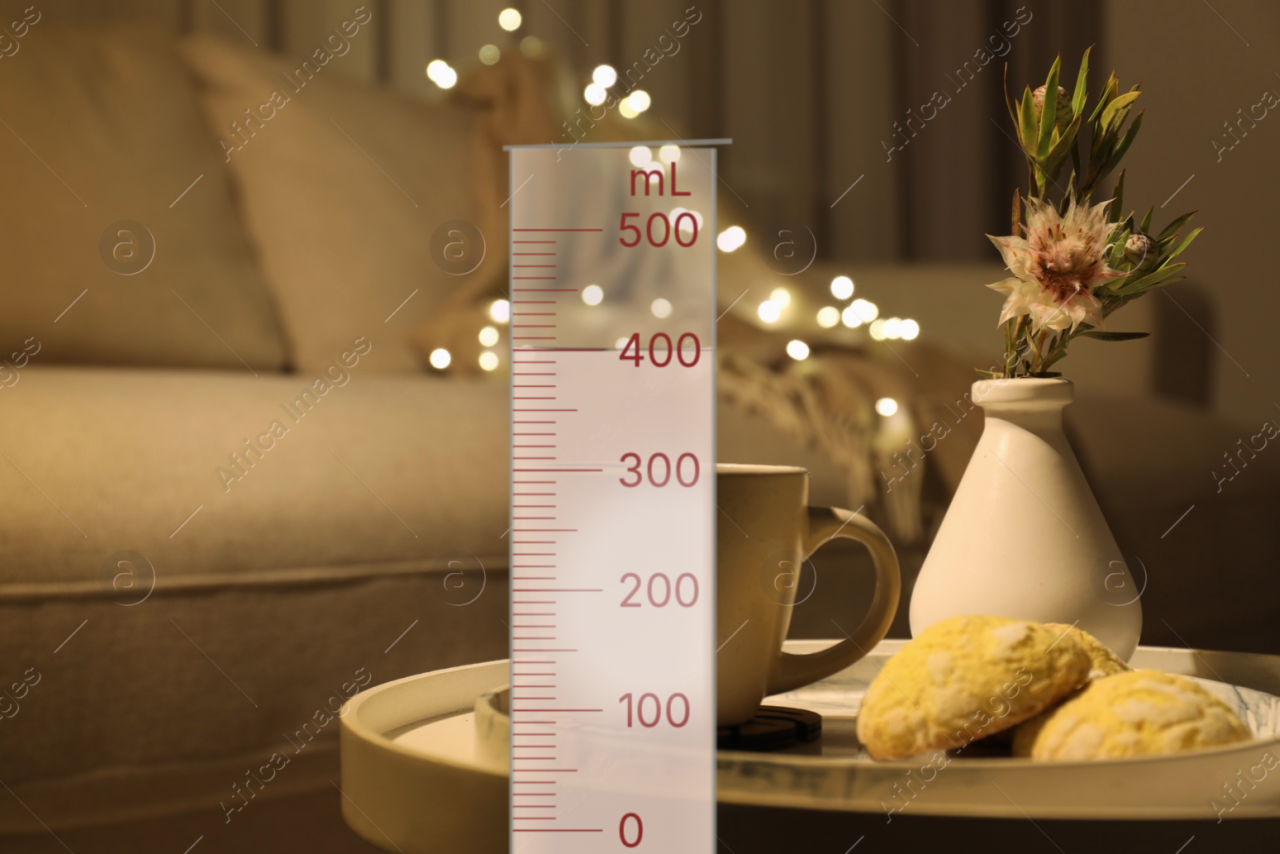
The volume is mL 400
